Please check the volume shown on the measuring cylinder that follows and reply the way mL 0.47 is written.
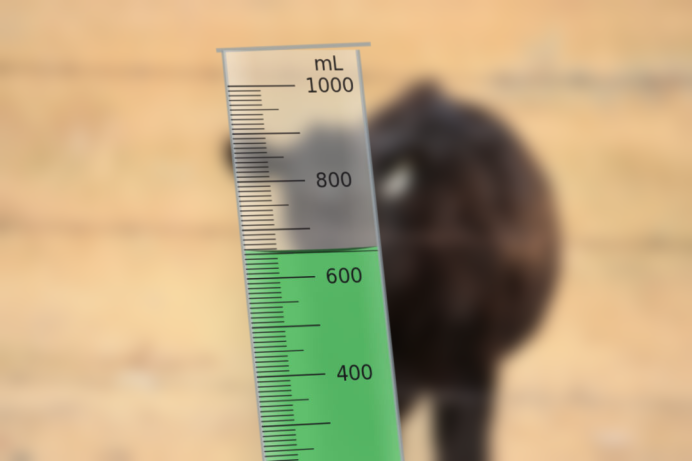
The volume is mL 650
